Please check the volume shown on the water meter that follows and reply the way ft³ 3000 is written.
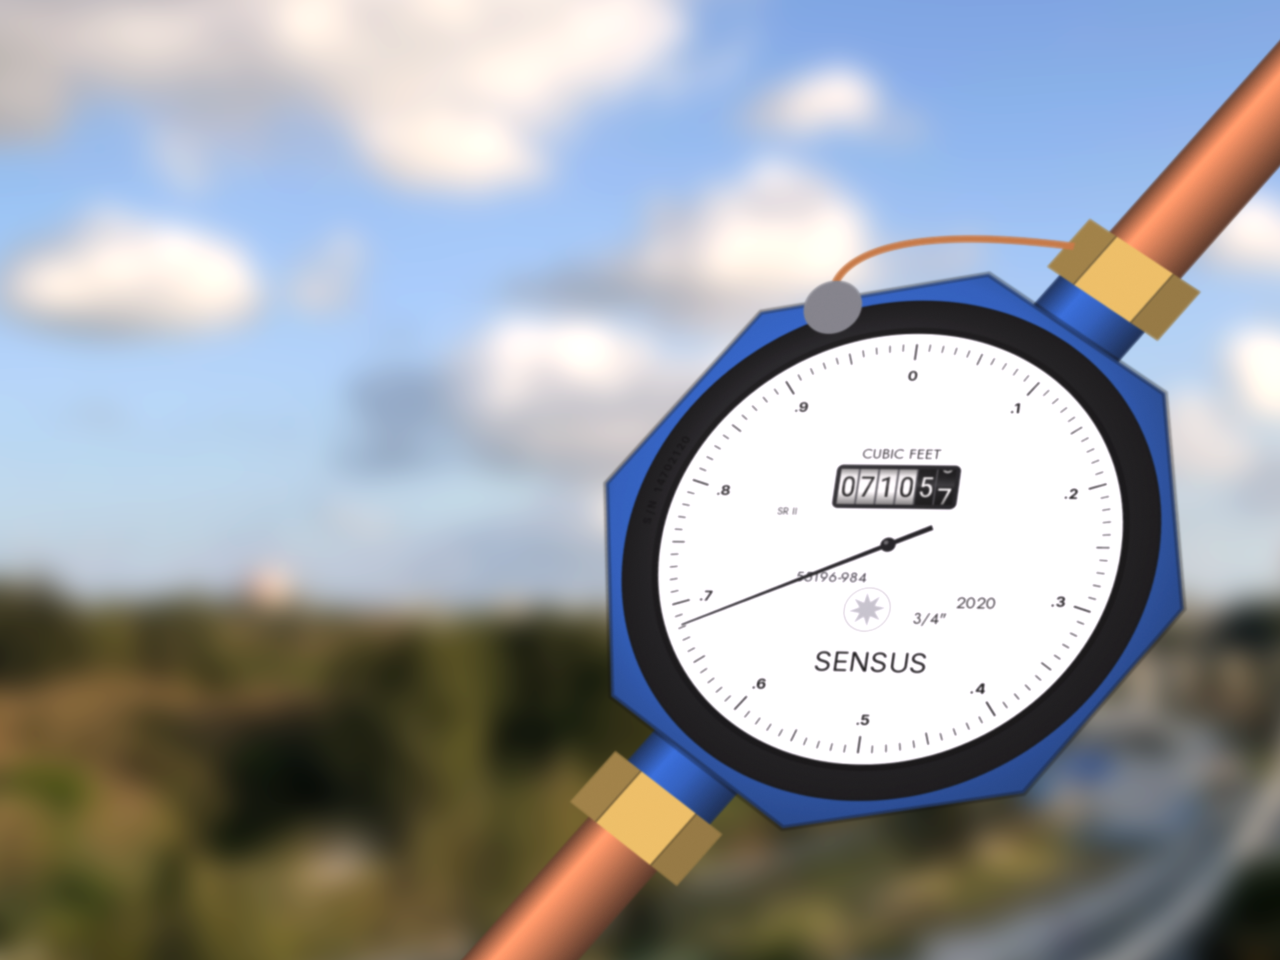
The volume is ft³ 71056.68
